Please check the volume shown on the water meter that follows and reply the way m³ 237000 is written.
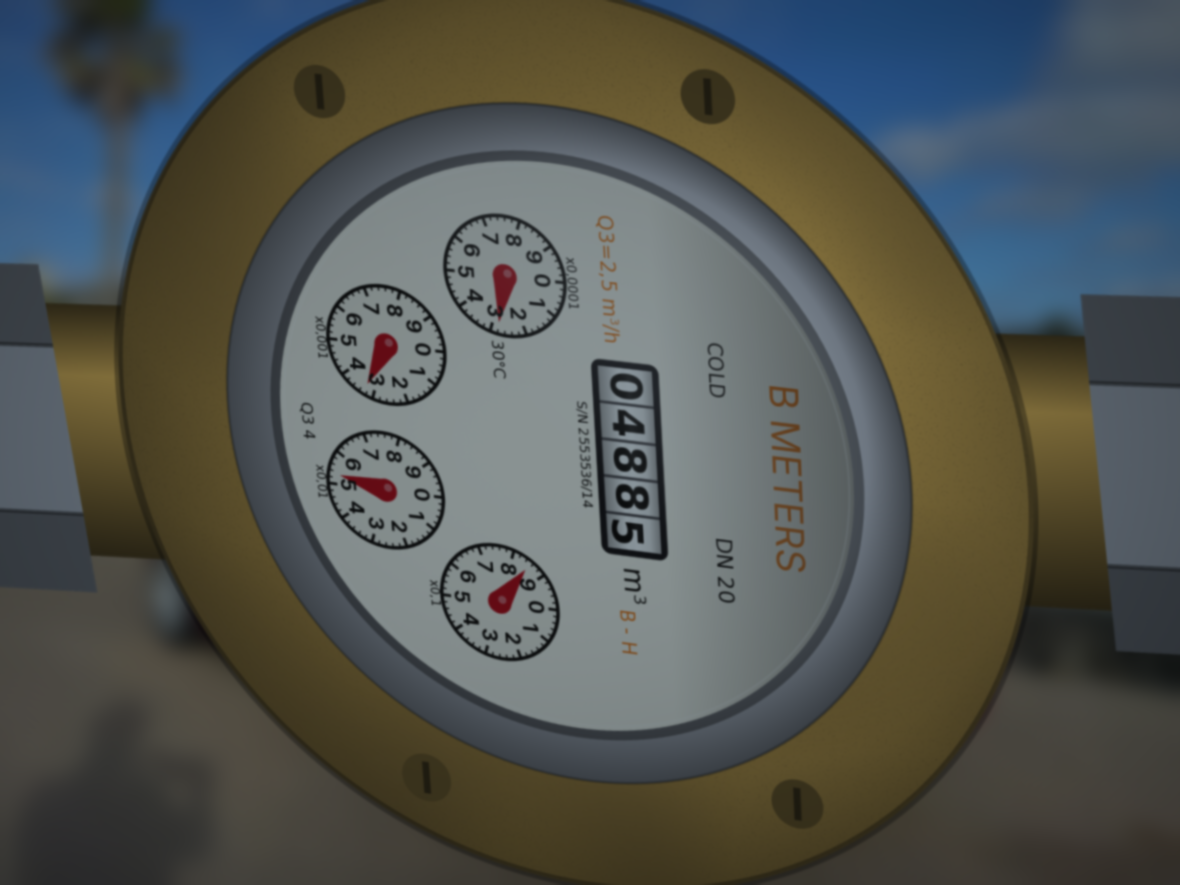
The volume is m³ 4884.8532
